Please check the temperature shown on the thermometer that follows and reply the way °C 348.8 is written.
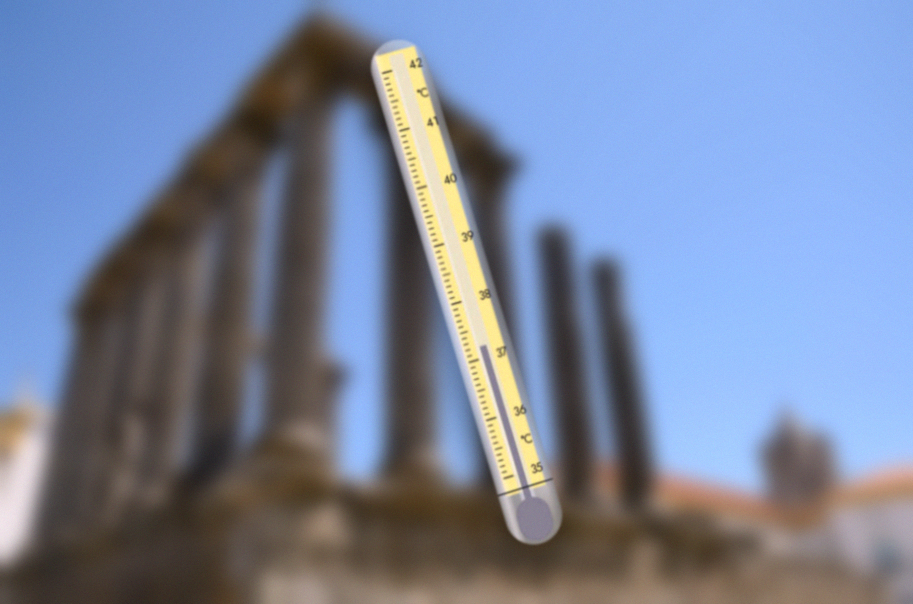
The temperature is °C 37.2
